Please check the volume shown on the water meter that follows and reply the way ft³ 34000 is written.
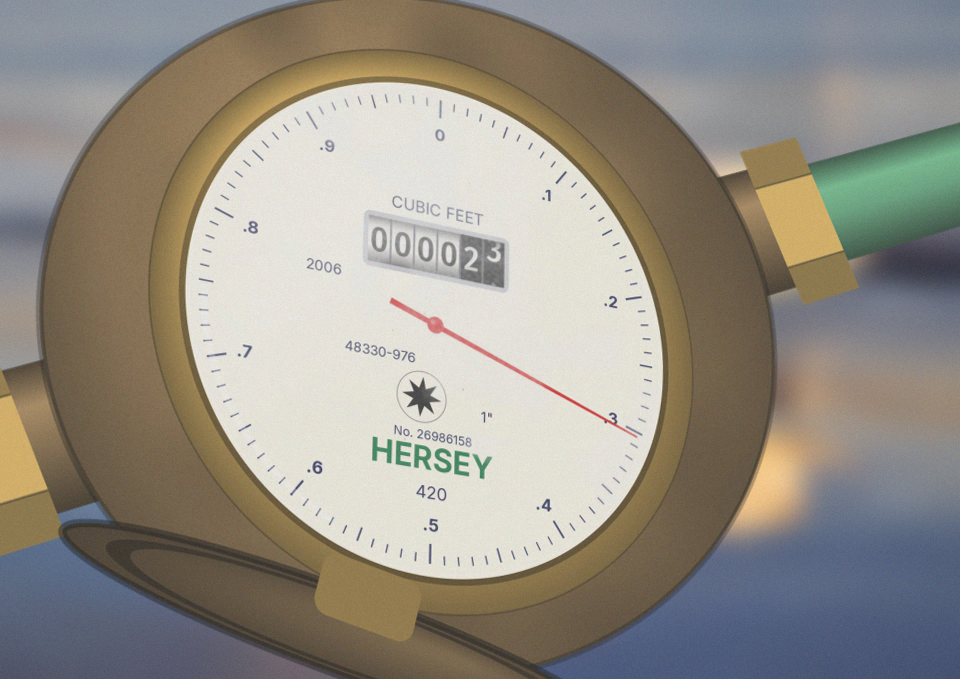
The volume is ft³ 23.30
